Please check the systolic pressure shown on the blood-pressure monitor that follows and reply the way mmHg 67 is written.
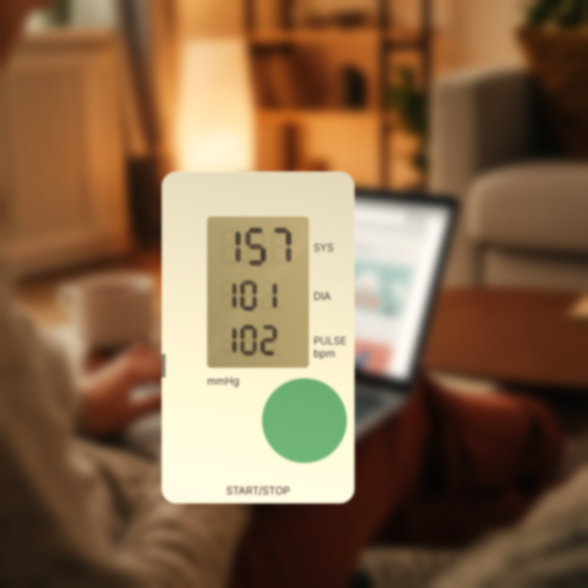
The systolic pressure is mmHg 157
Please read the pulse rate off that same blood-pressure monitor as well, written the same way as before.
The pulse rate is bpm 102
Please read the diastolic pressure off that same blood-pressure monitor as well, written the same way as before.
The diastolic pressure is mmHg 101
